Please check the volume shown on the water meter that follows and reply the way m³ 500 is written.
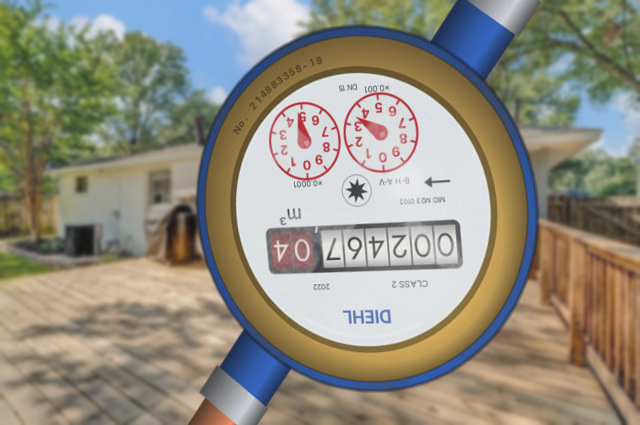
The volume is m³ 2467.0434
